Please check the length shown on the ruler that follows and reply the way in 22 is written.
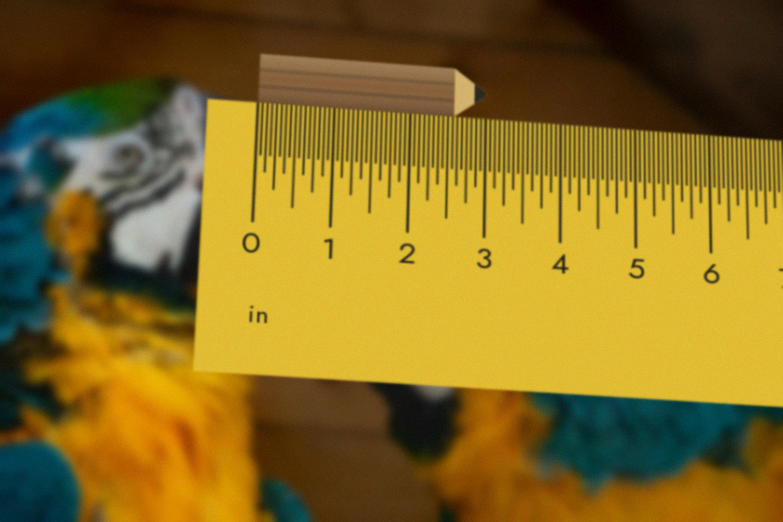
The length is in 3
